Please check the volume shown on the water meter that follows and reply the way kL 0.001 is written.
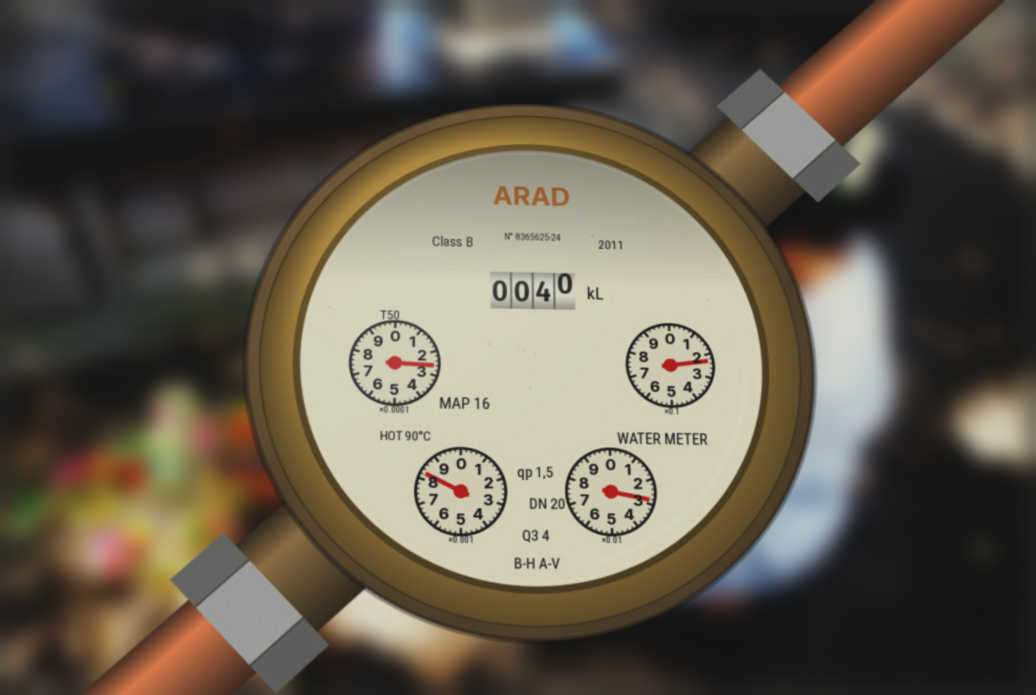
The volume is kL 40.2282
